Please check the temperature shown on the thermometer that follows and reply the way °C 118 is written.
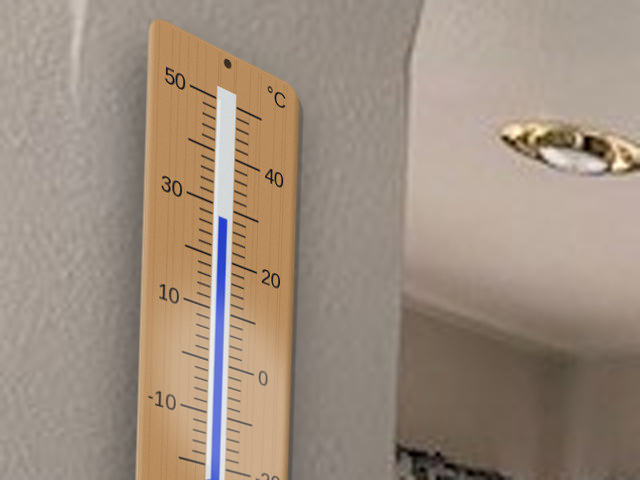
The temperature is °C 28
